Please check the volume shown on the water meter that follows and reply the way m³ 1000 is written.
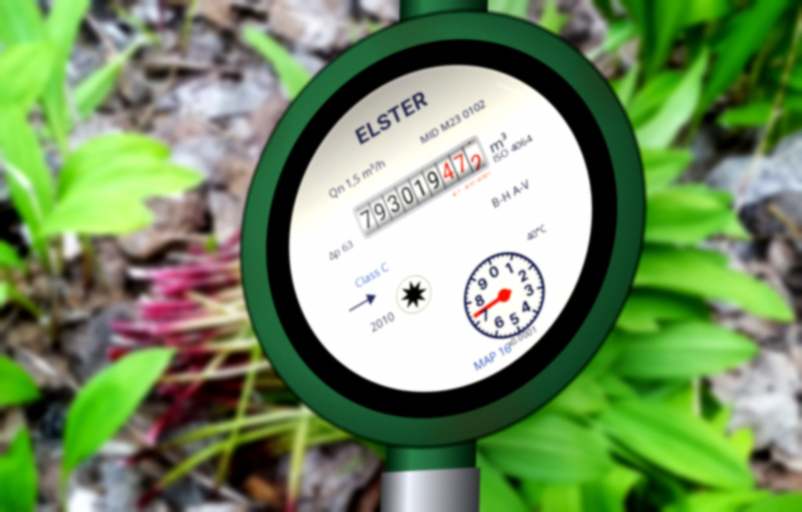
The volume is m³ 793019.4717
